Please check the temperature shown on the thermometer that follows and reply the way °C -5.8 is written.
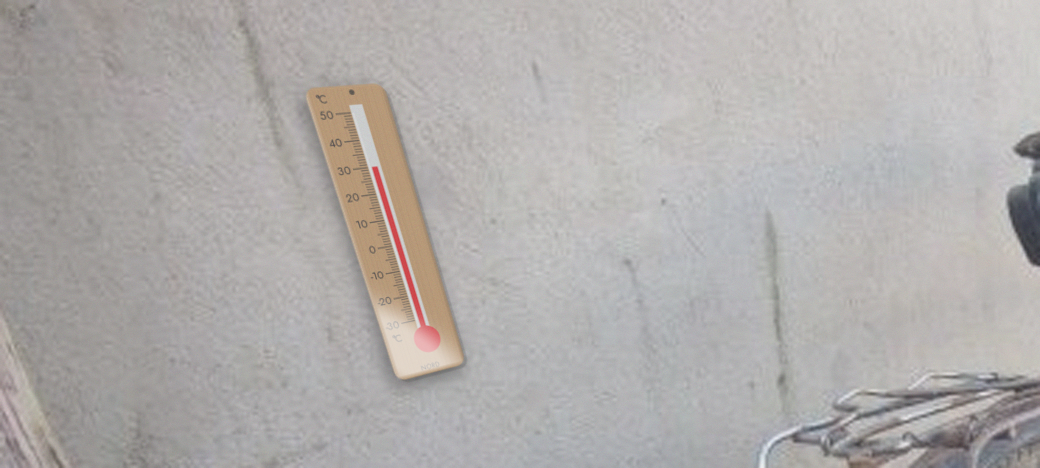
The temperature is °C 30
